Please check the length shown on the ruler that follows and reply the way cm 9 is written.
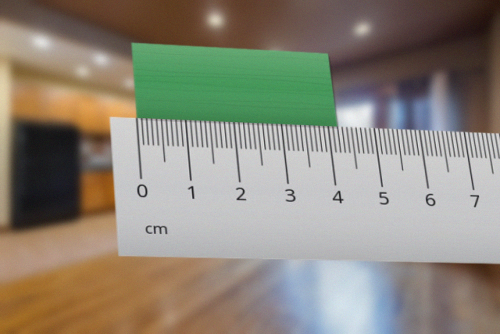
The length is cm 4.2
